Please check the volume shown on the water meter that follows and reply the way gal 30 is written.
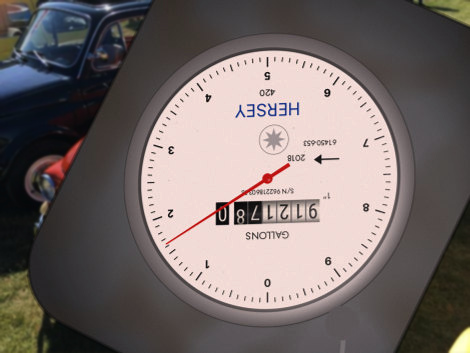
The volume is gal 9121781.6
